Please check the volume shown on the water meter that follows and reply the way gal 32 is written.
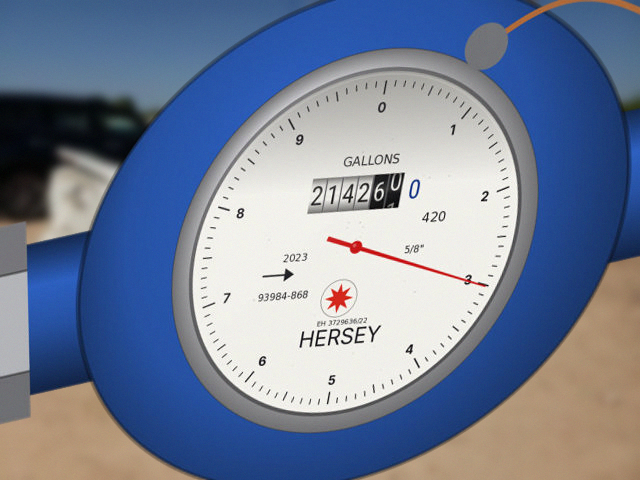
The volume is gal 2142603.0
